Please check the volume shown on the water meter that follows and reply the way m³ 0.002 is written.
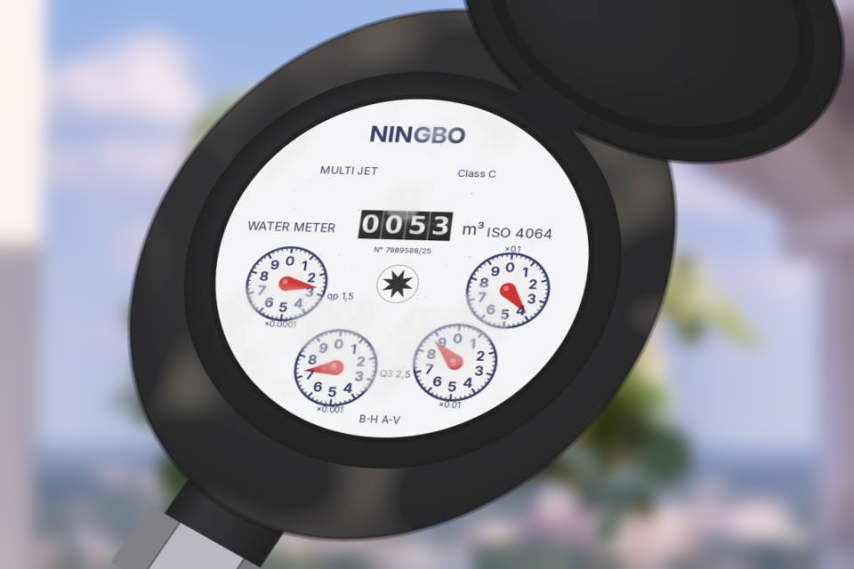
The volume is m³ 53.3872
